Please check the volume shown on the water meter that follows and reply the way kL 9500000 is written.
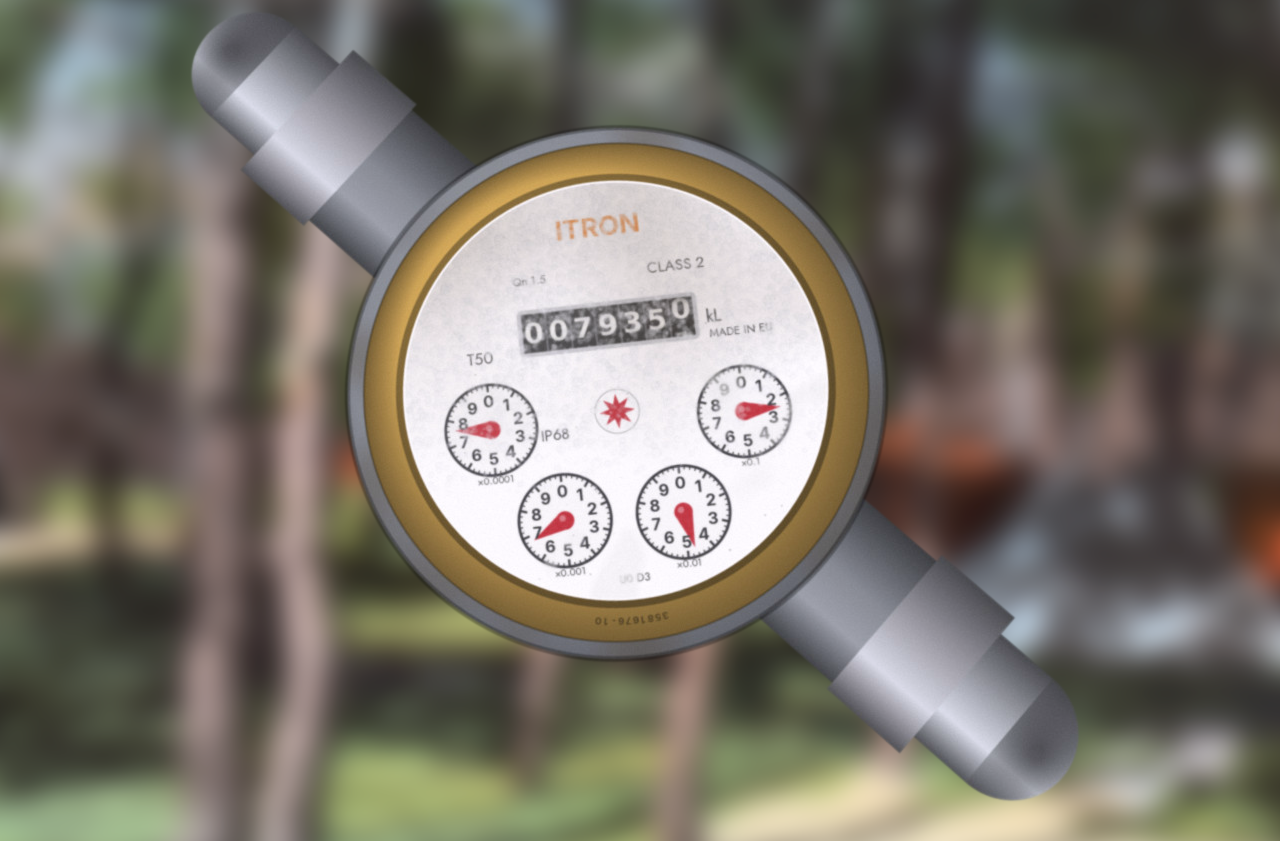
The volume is kL 79350.2467
